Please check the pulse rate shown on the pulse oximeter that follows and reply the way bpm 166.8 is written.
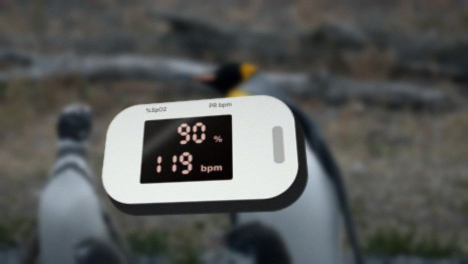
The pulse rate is bpm 119
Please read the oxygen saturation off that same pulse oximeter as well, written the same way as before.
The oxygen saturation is % 90
